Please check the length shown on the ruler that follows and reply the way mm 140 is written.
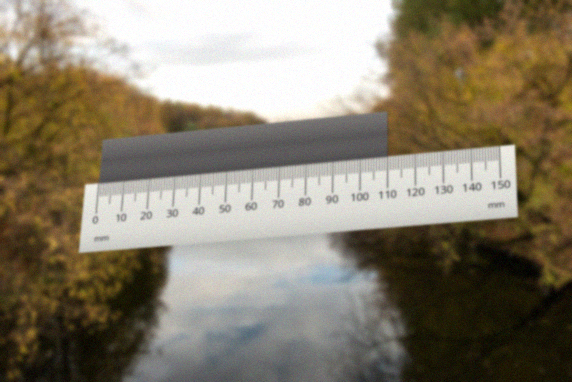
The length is mm 110
